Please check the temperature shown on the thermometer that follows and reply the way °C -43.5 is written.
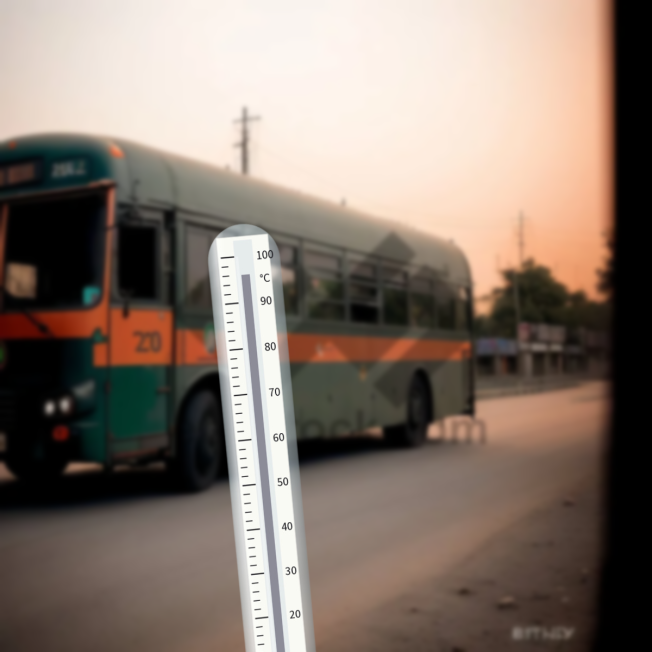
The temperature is °C 96
